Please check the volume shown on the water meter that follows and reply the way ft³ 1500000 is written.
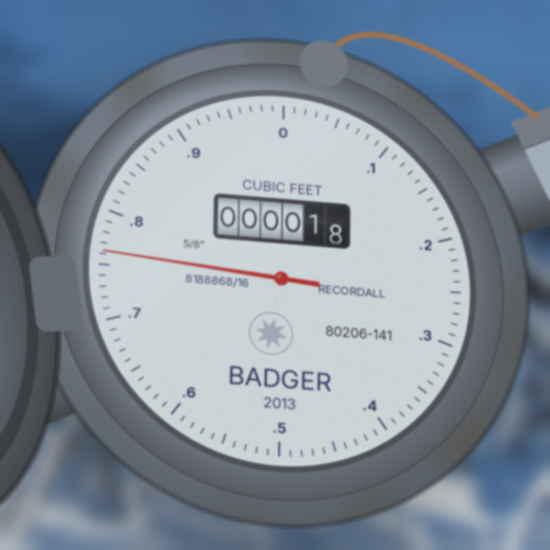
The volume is ft³ 17.76
